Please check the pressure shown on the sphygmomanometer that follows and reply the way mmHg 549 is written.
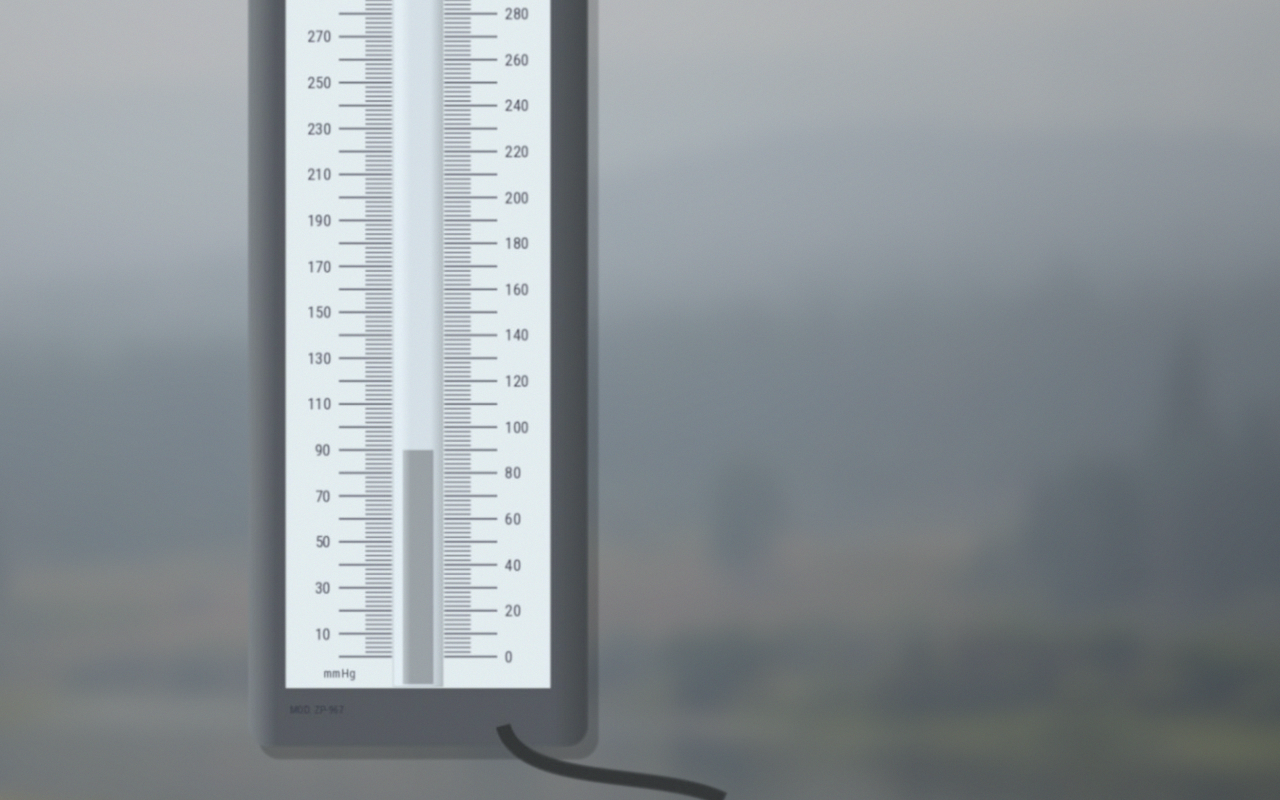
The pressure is mmHg 90
